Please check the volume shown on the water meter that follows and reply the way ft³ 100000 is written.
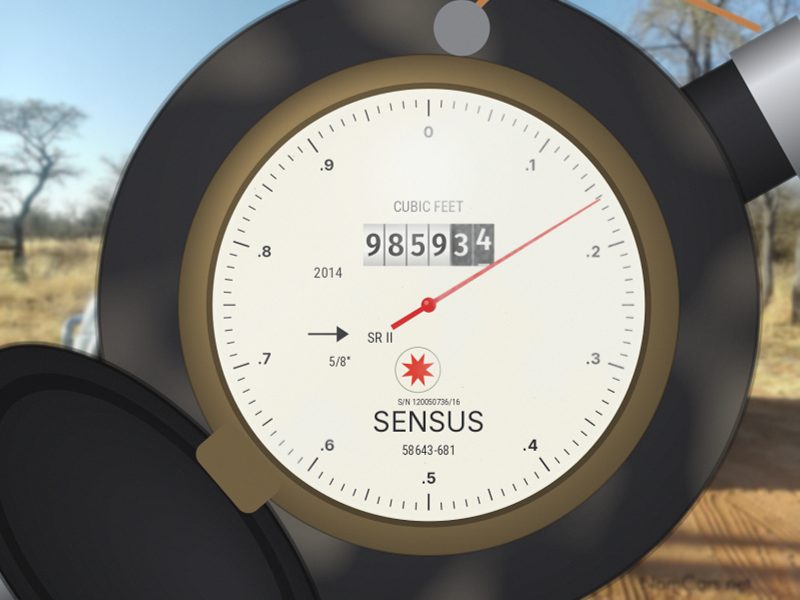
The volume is ft³ 985934.16
